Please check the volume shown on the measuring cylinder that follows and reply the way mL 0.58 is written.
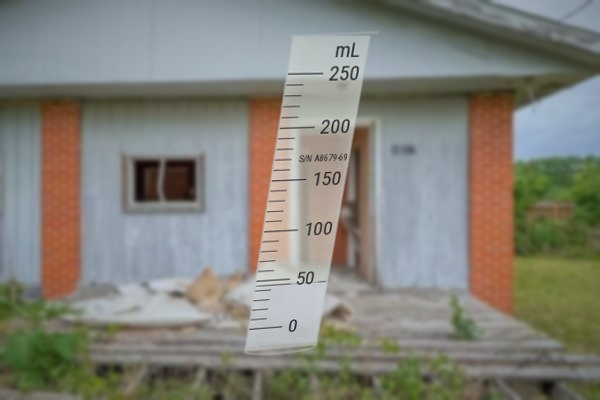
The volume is mL 45
